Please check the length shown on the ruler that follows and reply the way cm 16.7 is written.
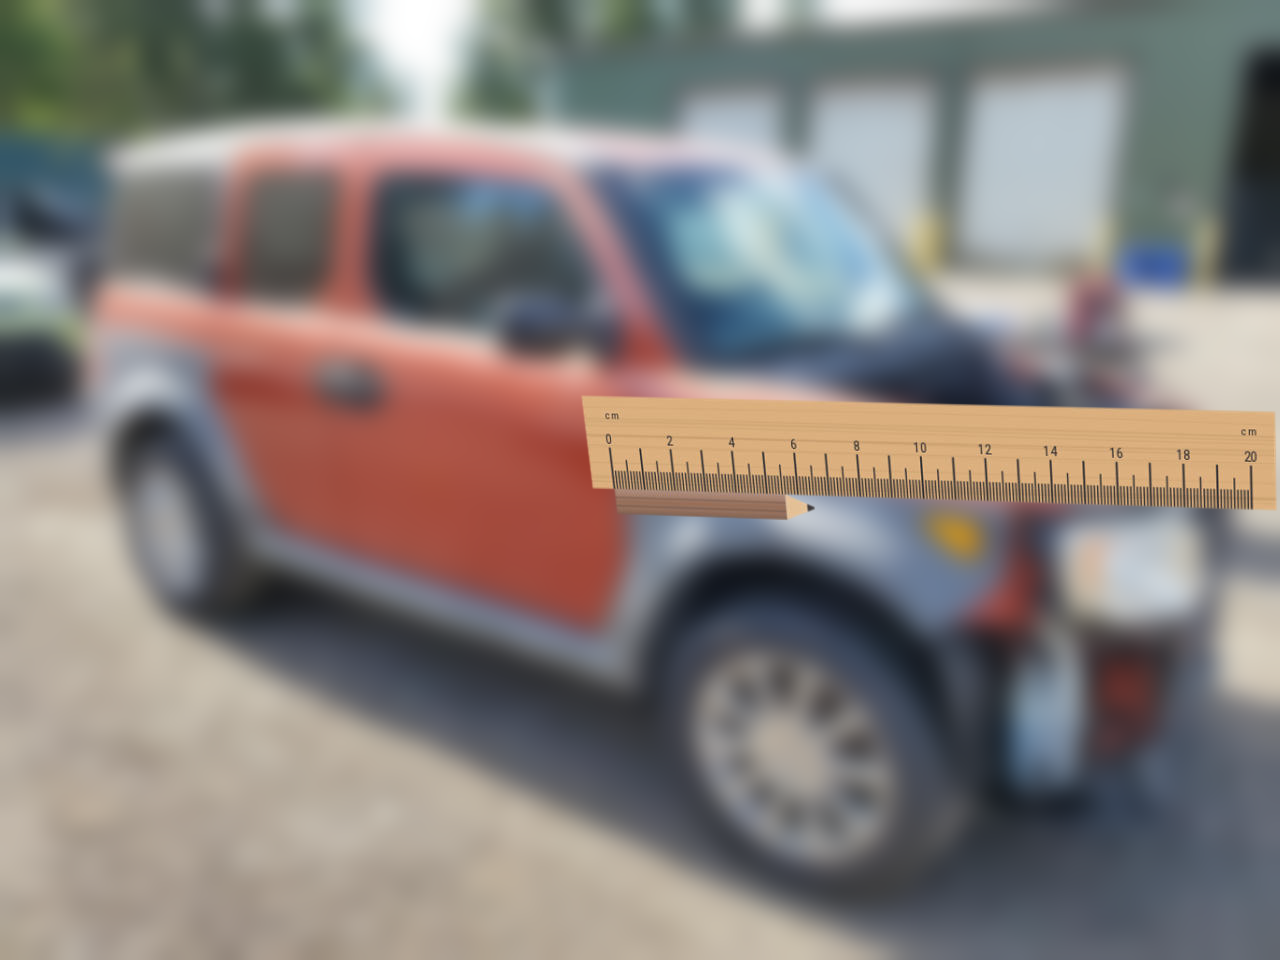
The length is cm 6.5
